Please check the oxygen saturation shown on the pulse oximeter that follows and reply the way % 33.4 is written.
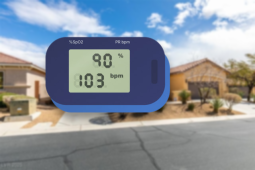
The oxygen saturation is % 90
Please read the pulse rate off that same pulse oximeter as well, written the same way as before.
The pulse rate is bpm 103
